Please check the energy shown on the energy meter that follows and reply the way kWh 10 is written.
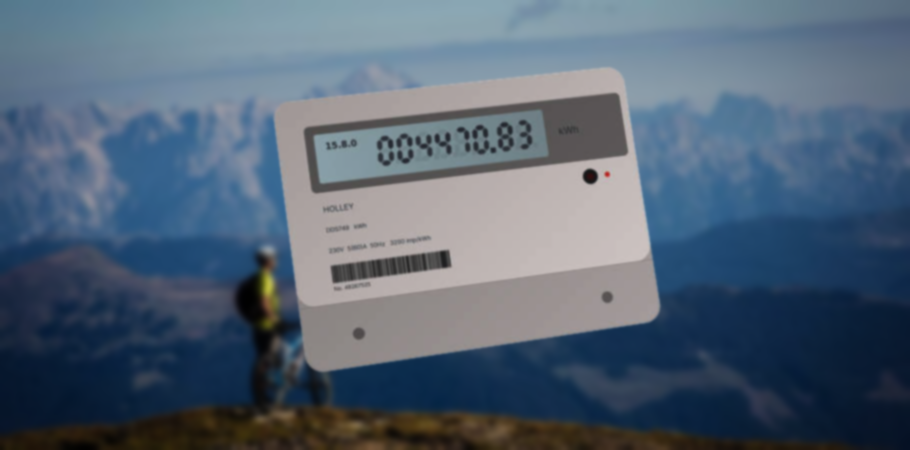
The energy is kWh 4470.83
